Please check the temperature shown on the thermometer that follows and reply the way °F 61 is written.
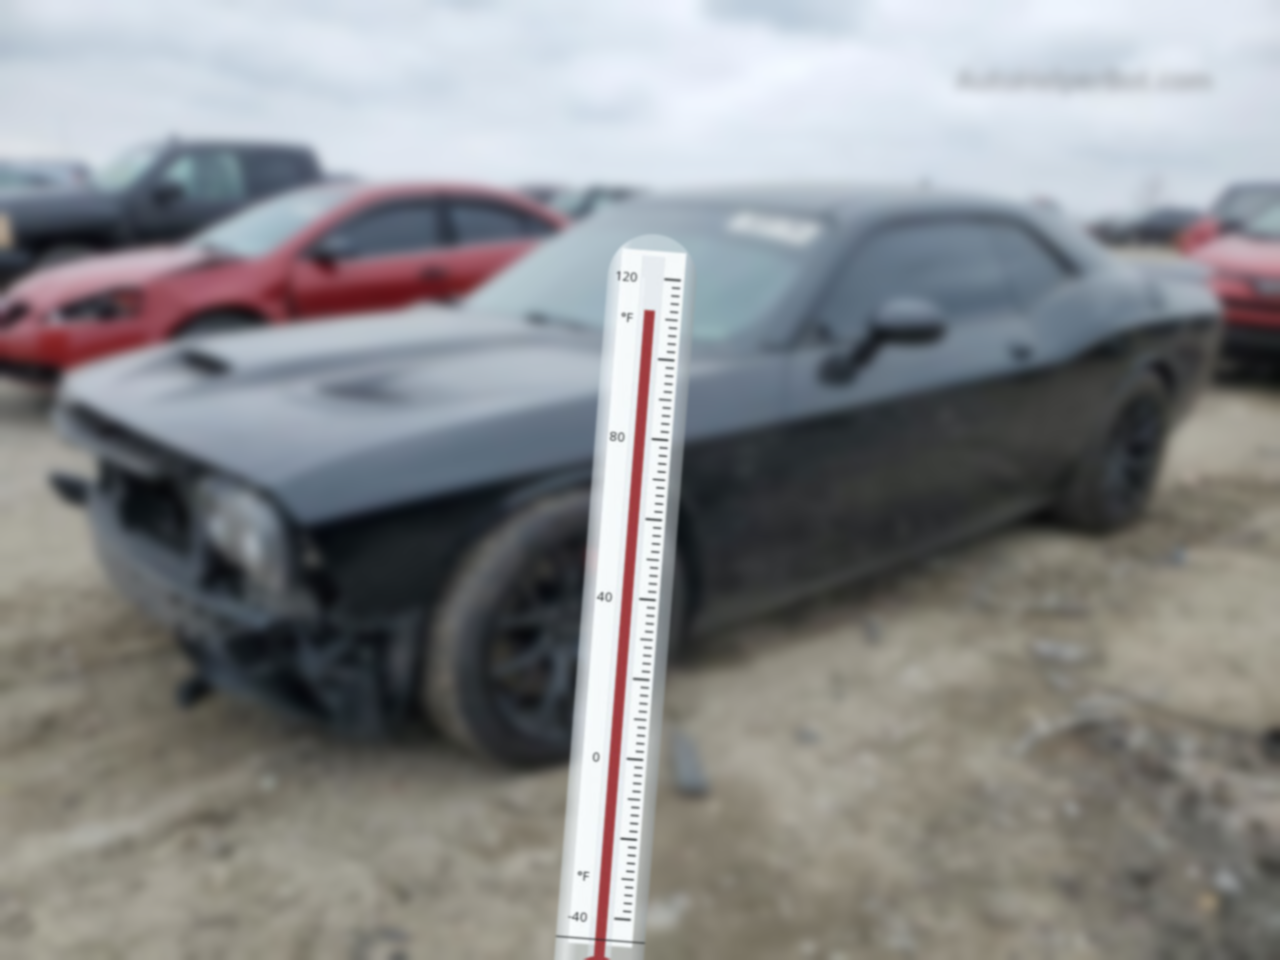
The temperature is °F 112
